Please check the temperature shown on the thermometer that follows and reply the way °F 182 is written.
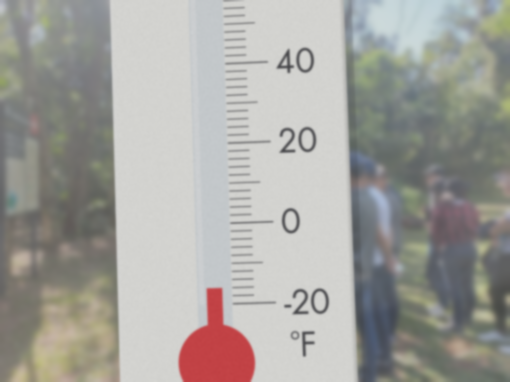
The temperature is °F -16
